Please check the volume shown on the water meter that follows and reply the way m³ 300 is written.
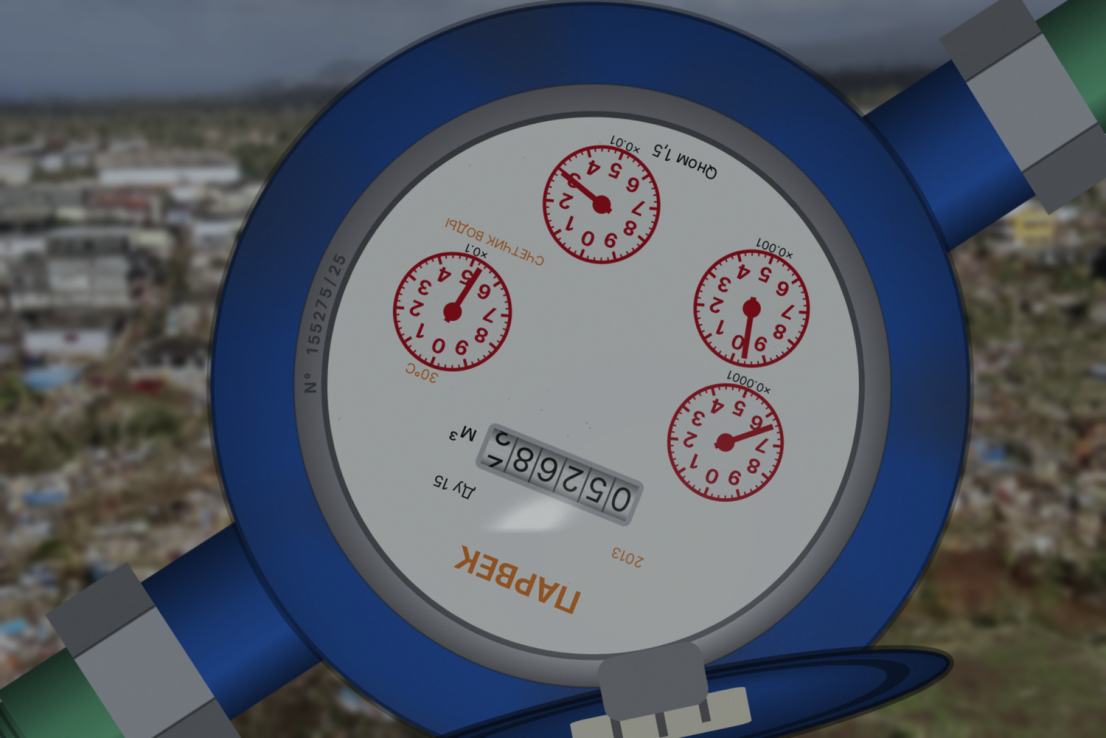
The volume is m³ 52682.5296
